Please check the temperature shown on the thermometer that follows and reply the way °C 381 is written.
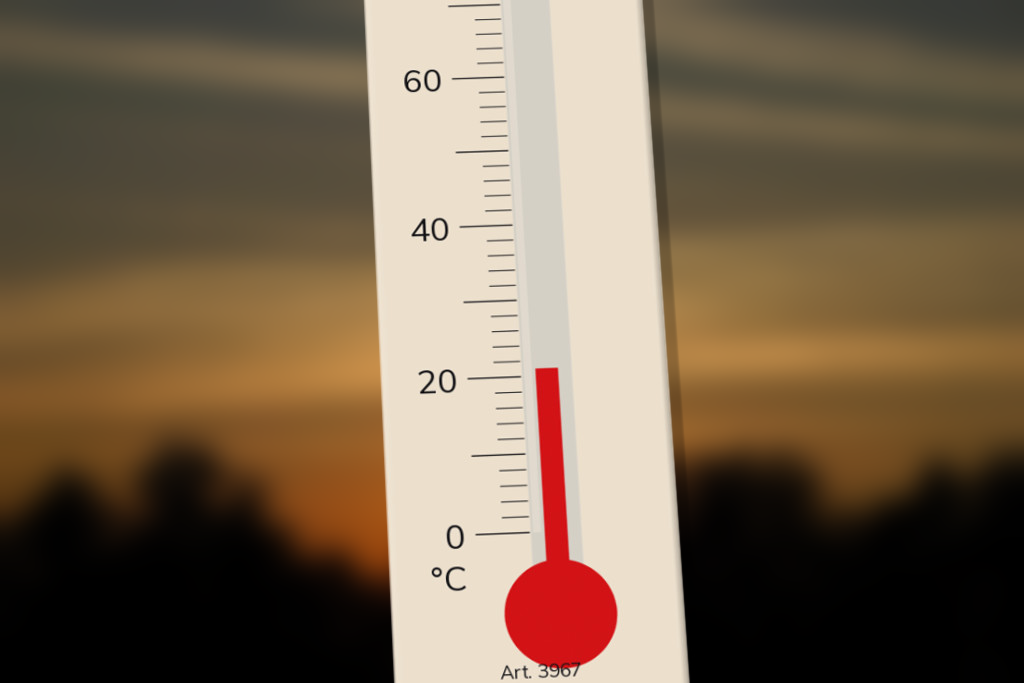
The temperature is °C 21
